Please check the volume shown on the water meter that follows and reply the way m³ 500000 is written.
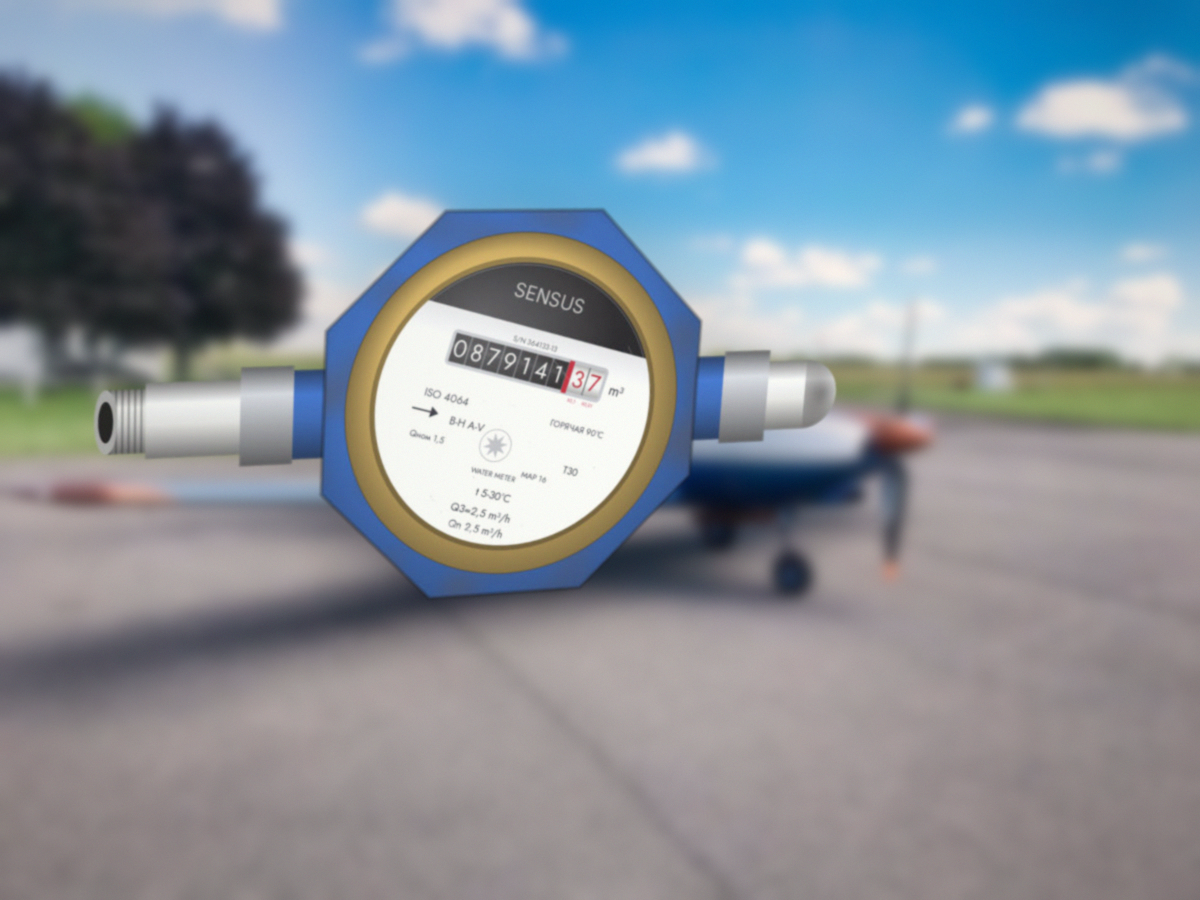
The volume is m³ 879141.37
